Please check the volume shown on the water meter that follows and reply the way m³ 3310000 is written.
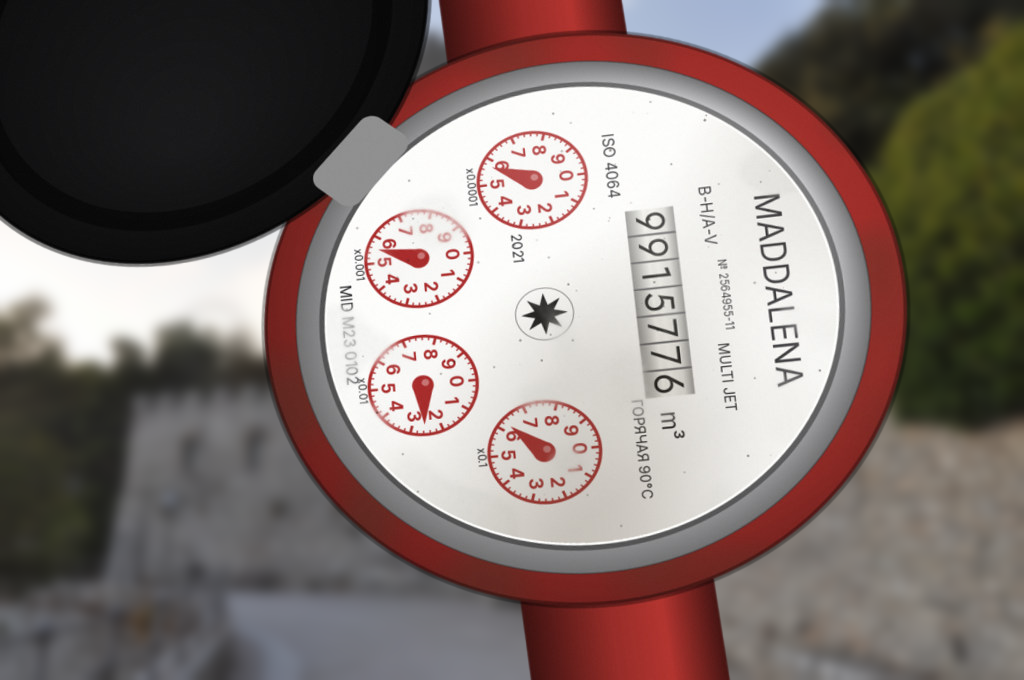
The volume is m³ 9915776.6255
